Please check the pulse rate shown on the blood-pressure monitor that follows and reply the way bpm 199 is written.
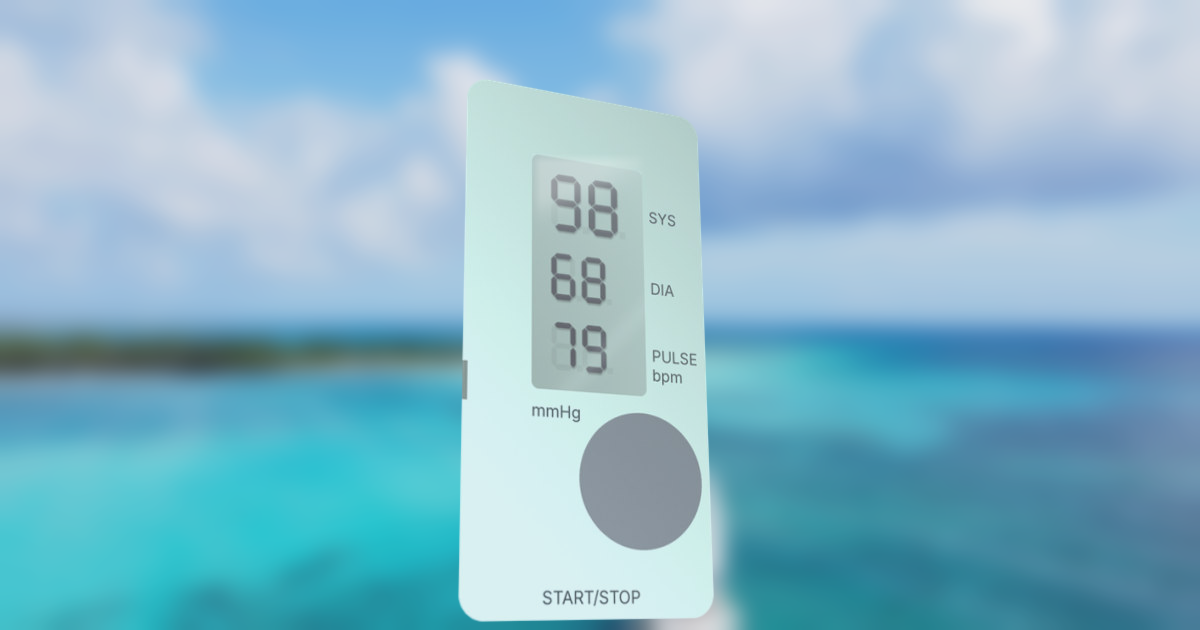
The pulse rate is bpm 79
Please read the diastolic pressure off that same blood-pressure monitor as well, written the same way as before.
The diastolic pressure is mmHg 68
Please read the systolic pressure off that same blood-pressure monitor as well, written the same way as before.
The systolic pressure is mmHg 98
